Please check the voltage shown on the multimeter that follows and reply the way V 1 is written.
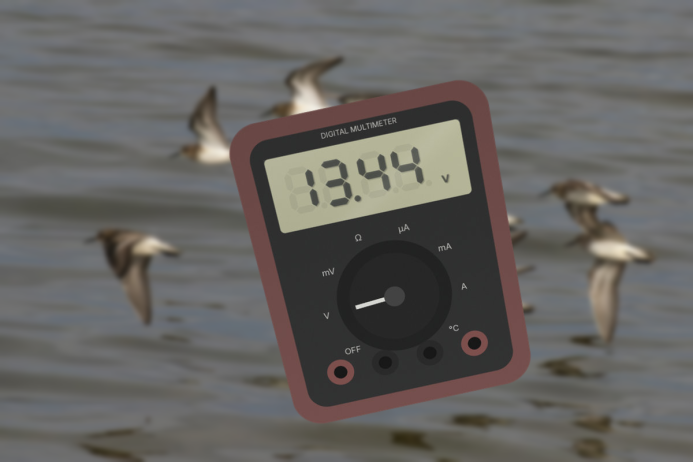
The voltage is V 13.44
